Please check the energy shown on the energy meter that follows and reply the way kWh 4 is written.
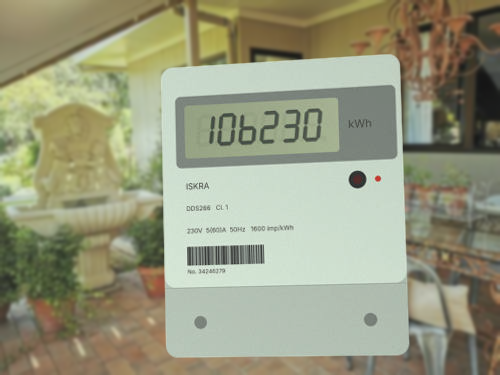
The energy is kWh 106230
